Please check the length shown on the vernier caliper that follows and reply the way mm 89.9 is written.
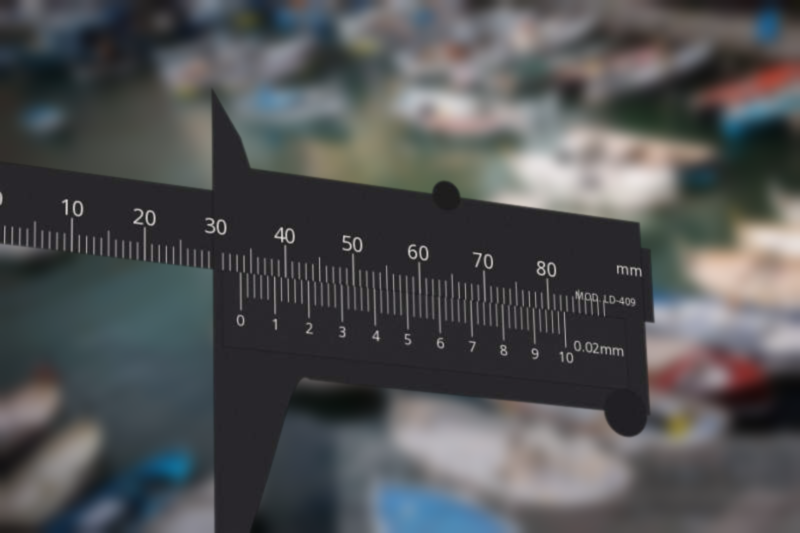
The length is mm 33.5
